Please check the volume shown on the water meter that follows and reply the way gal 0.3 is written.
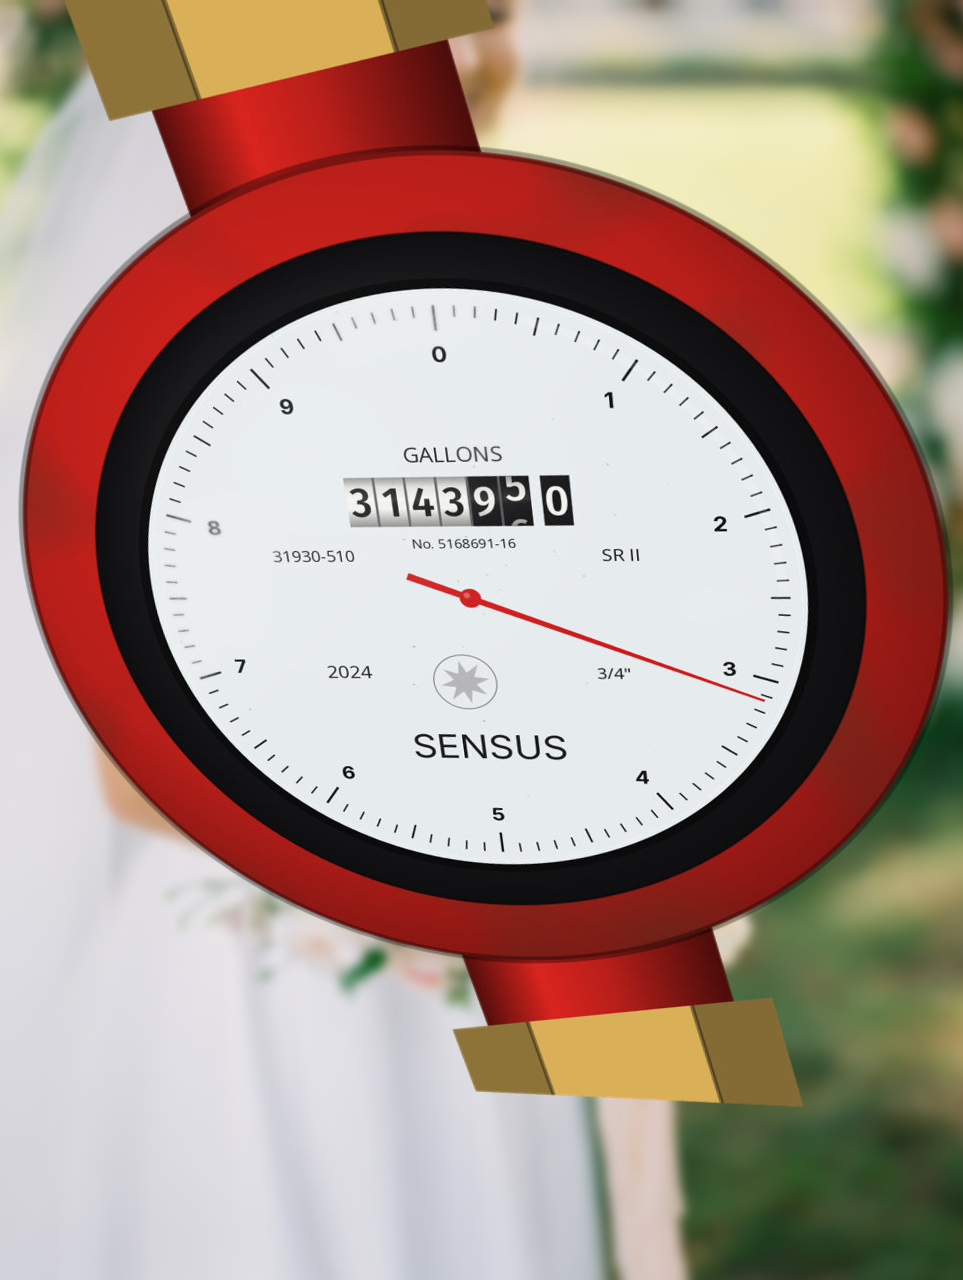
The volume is gal 3143953.1
